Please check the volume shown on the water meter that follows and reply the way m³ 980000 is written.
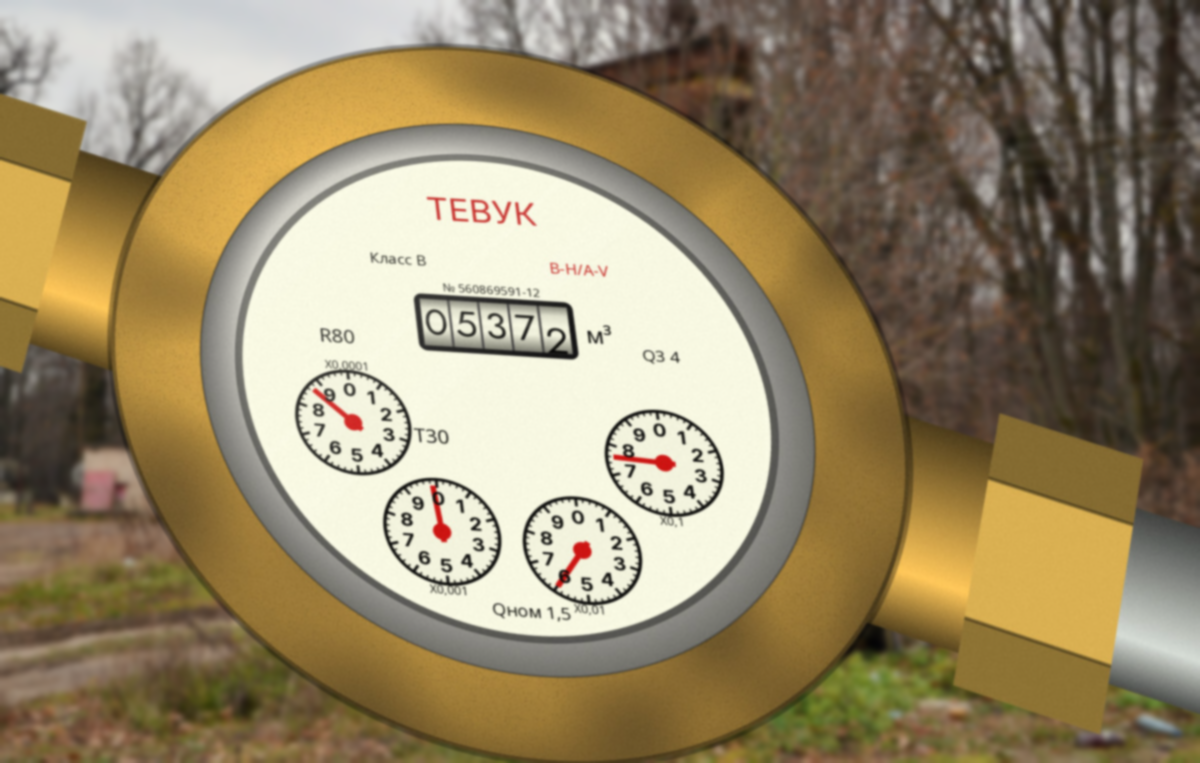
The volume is m³ 5371.7598
